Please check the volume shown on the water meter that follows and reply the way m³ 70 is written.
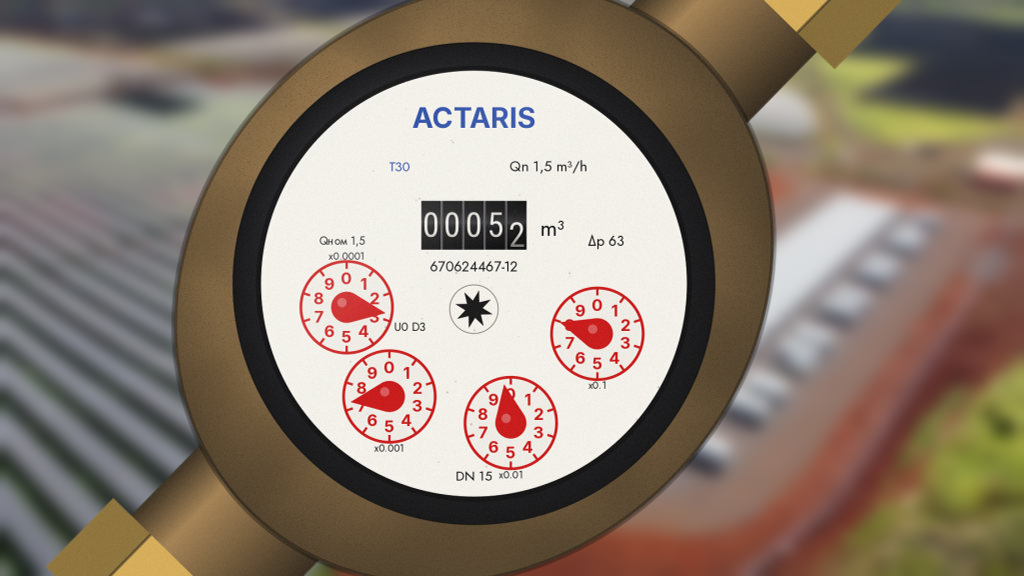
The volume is m³ 51.7972
